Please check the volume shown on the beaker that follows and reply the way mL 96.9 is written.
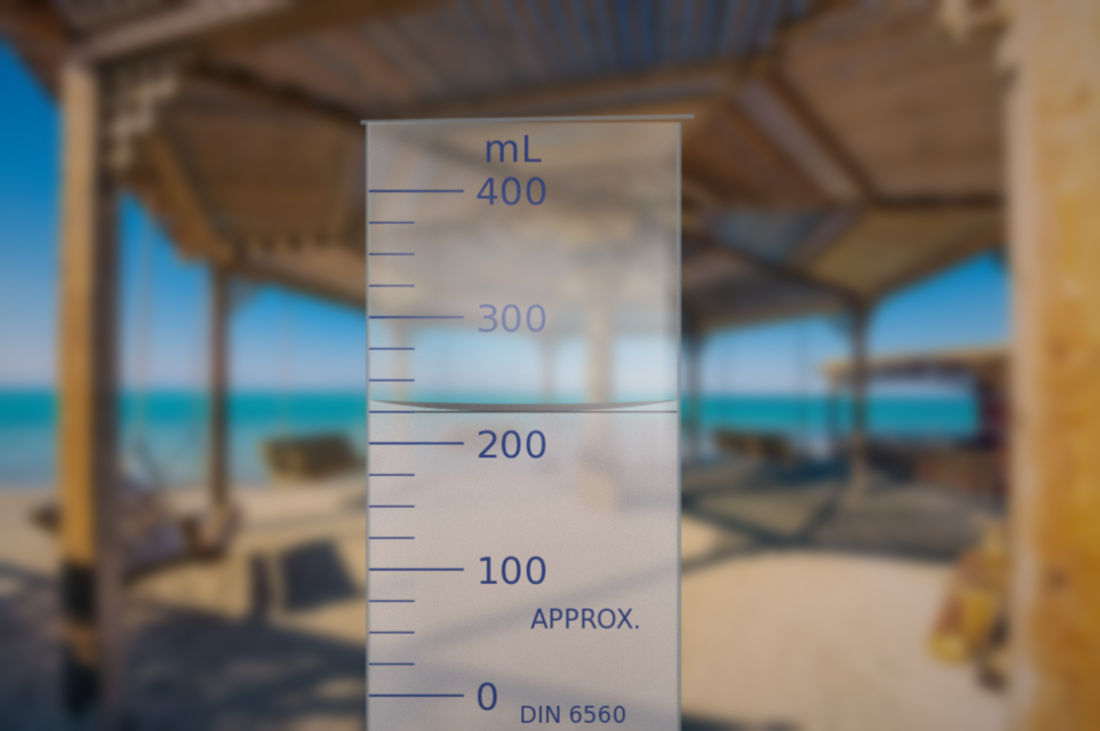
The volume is mL 225
